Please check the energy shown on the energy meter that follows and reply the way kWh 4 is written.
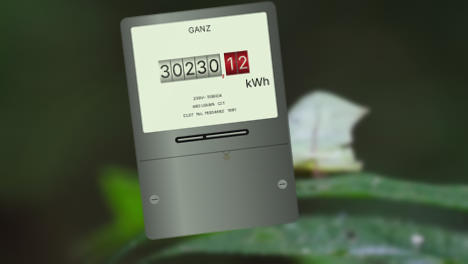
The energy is kWh 30230.12
